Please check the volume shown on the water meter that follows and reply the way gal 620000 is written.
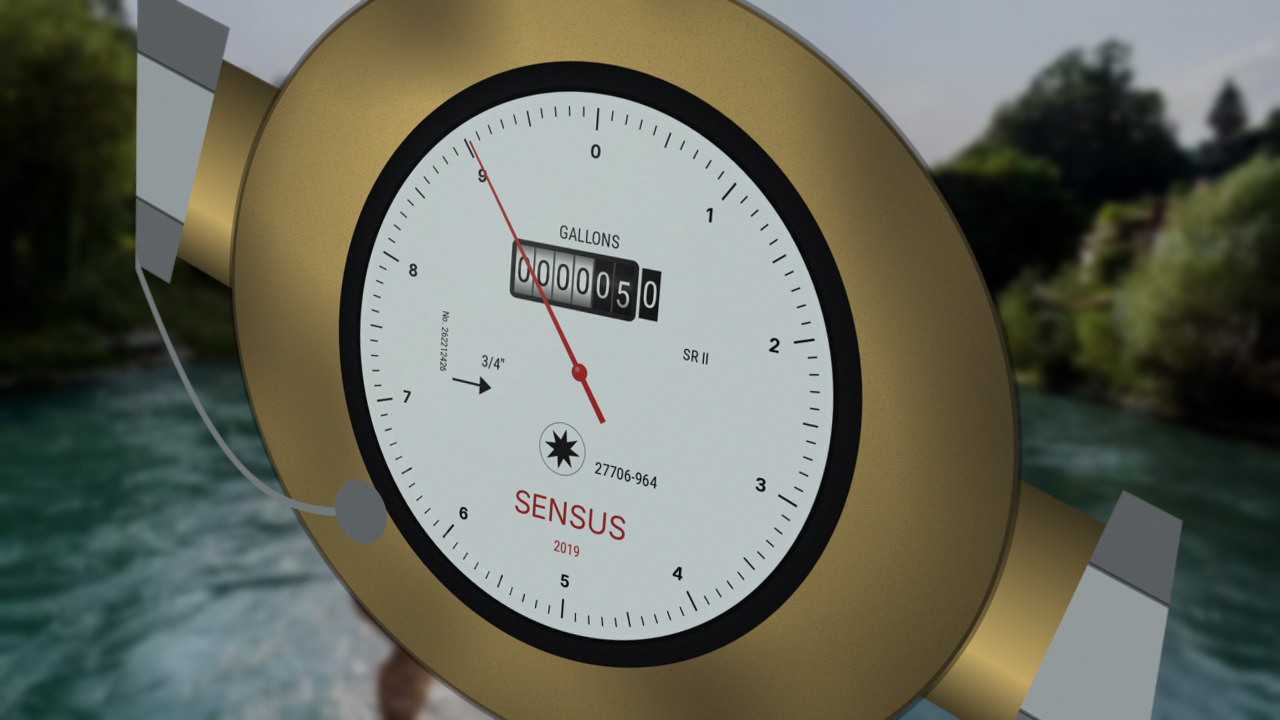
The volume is gal 49.0
